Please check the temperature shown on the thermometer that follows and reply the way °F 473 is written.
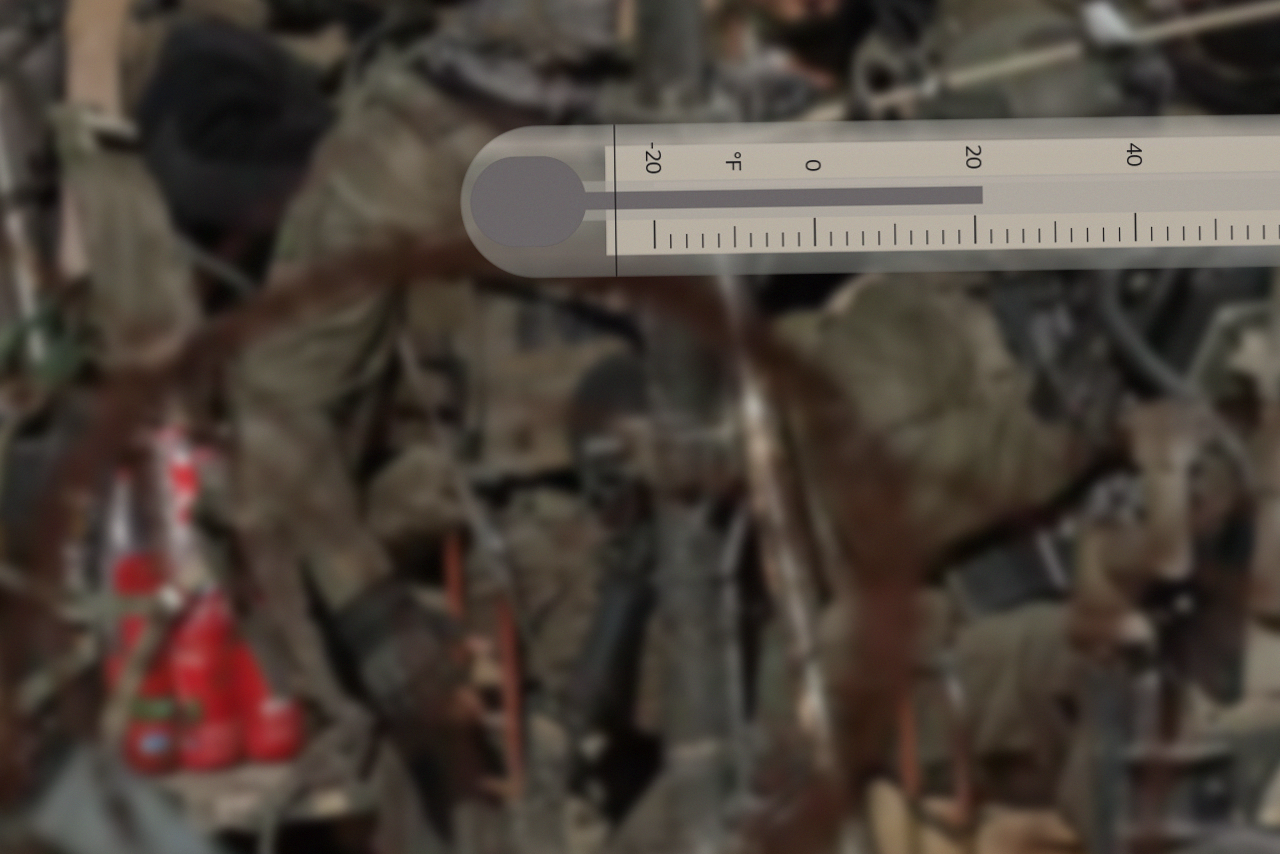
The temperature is °F 21
